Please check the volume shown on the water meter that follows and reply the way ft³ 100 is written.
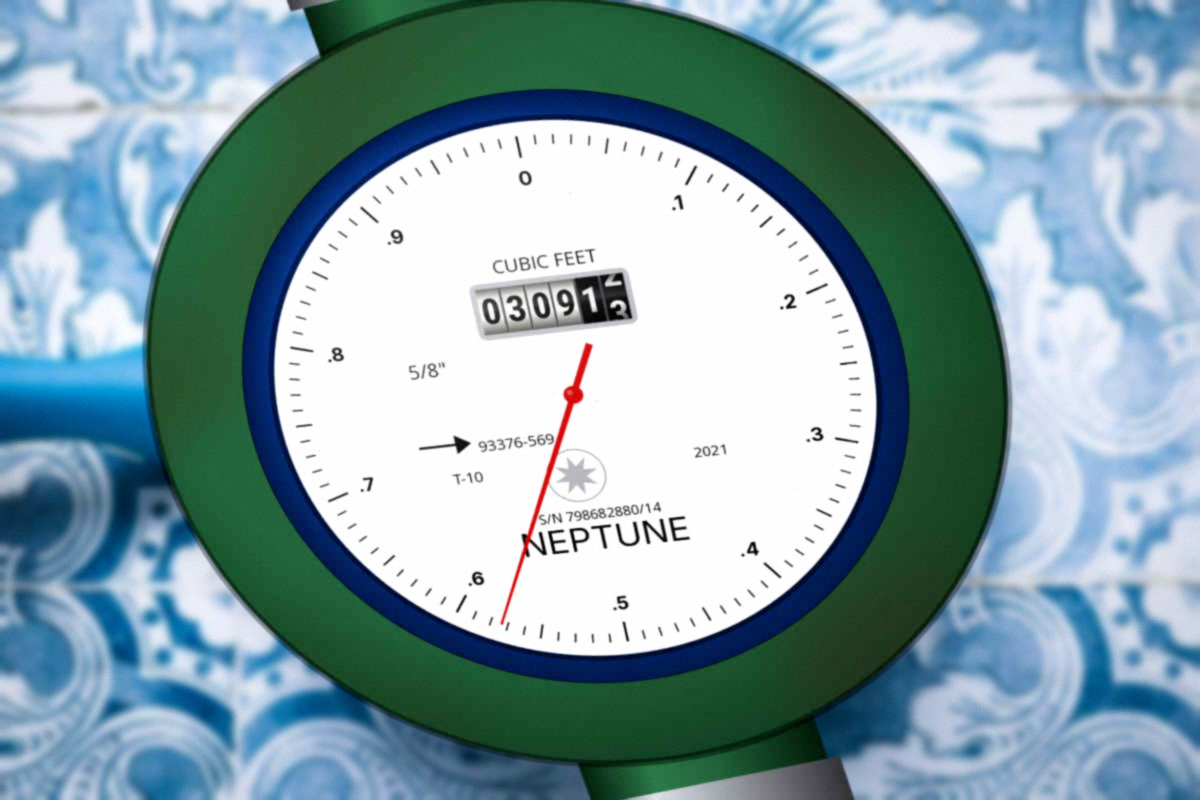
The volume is ft³ 30912.57
